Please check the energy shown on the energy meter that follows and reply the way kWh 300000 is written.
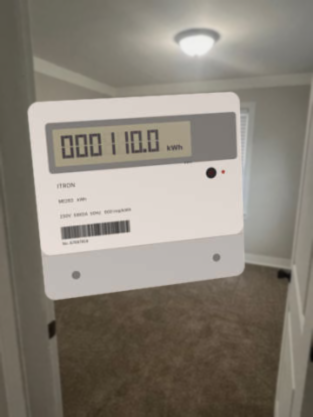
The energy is kWh 110.0
